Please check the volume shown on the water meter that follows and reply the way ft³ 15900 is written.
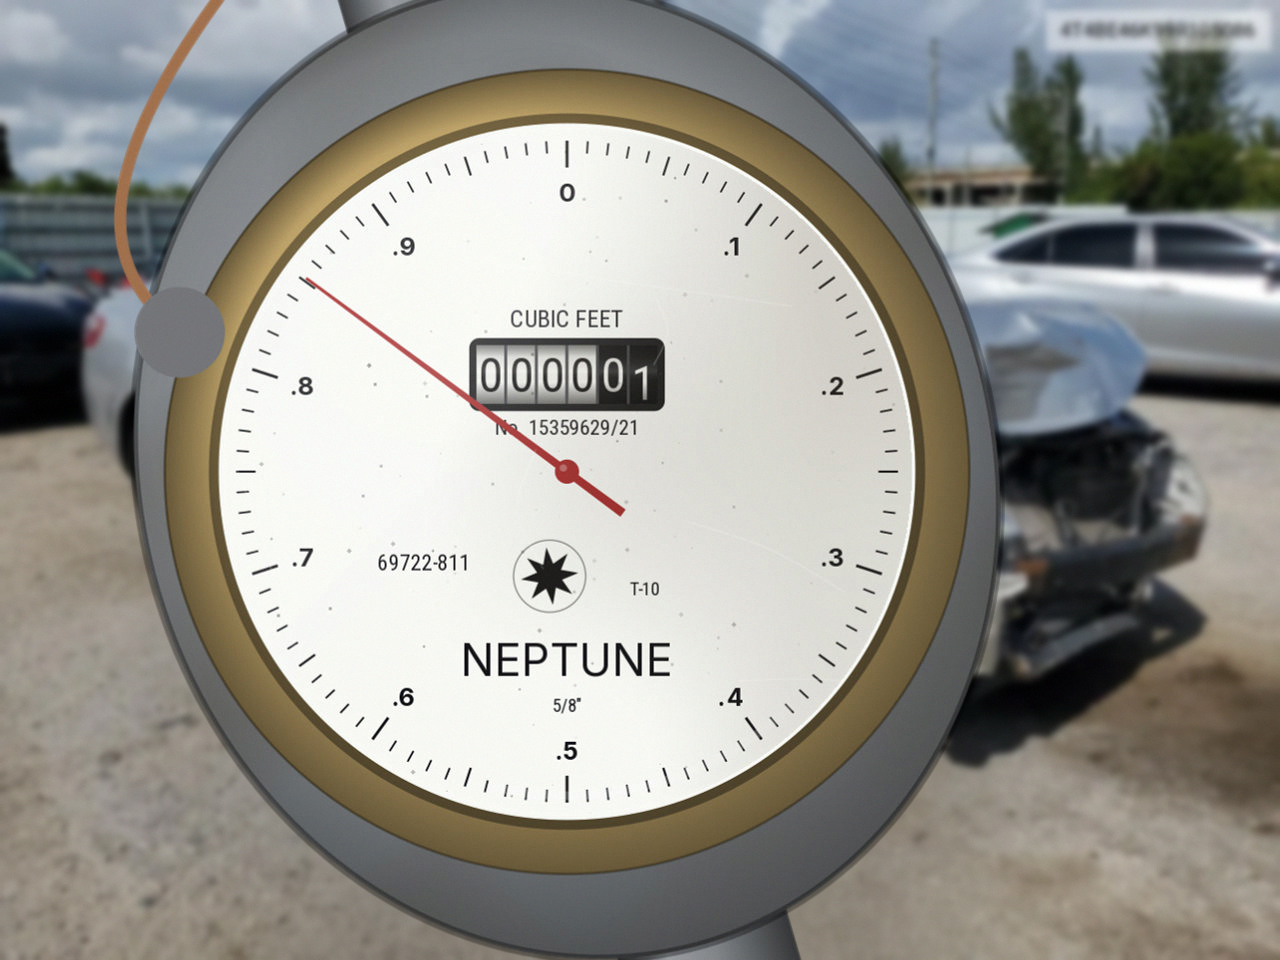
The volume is ft³ 0.85
